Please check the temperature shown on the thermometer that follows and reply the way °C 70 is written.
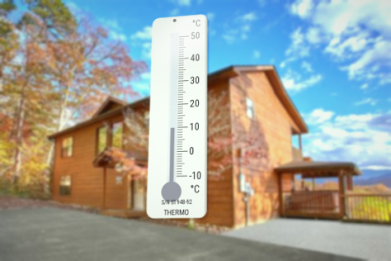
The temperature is °C 10
